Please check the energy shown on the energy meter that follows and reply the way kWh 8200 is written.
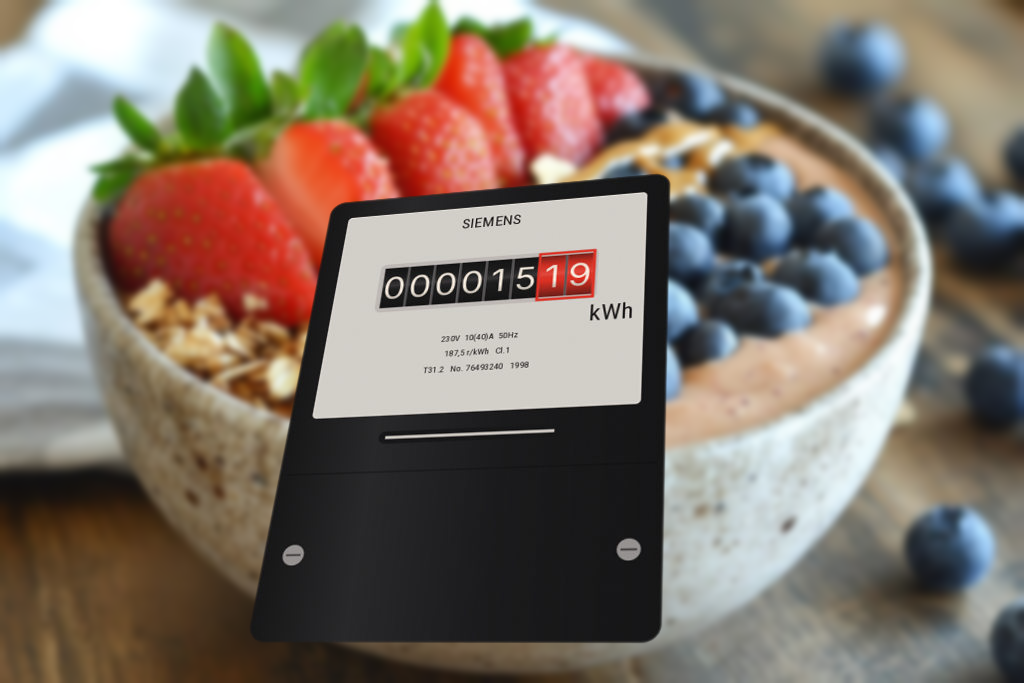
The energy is kWh 15.19
